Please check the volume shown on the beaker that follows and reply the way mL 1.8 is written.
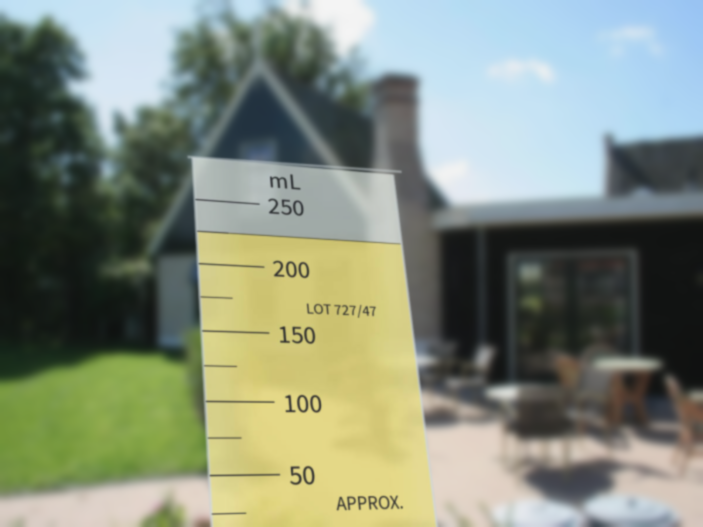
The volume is mL 225
